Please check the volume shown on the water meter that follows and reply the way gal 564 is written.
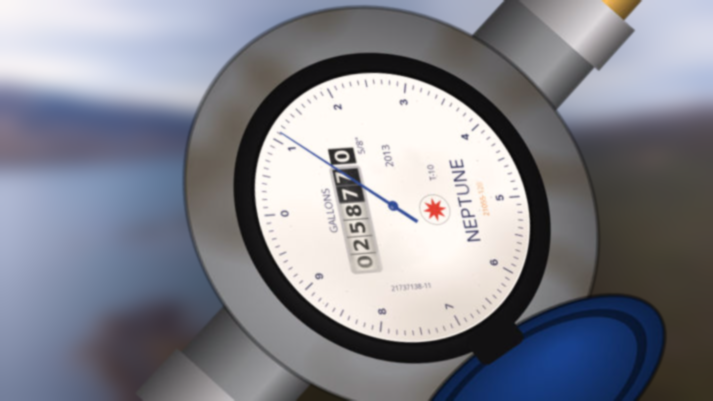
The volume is gal 258771.1
